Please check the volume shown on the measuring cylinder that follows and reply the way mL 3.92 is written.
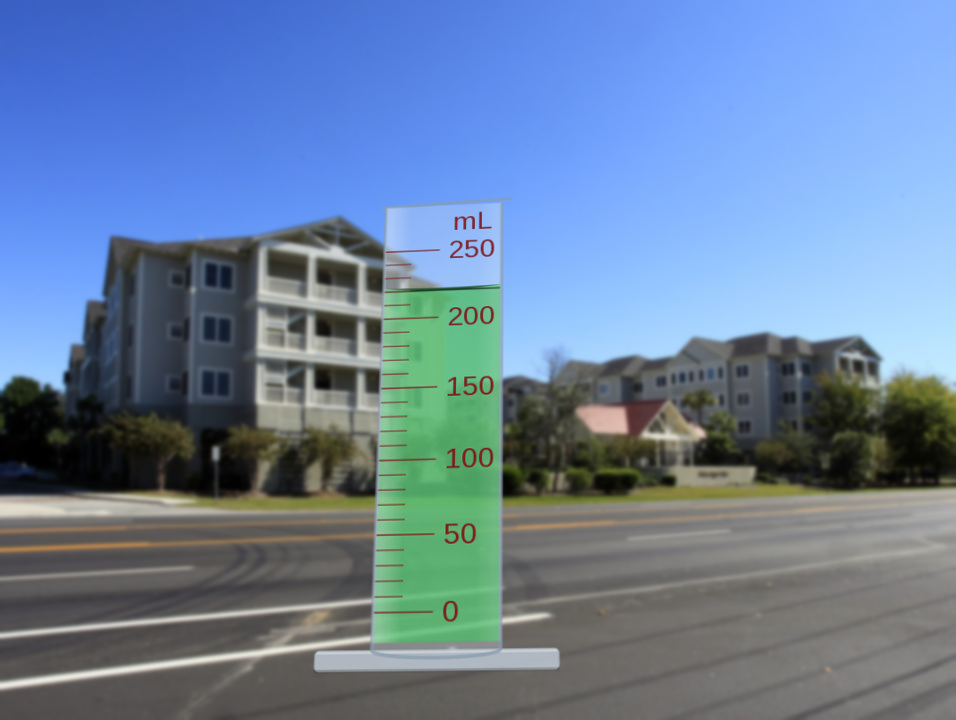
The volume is mL 220
